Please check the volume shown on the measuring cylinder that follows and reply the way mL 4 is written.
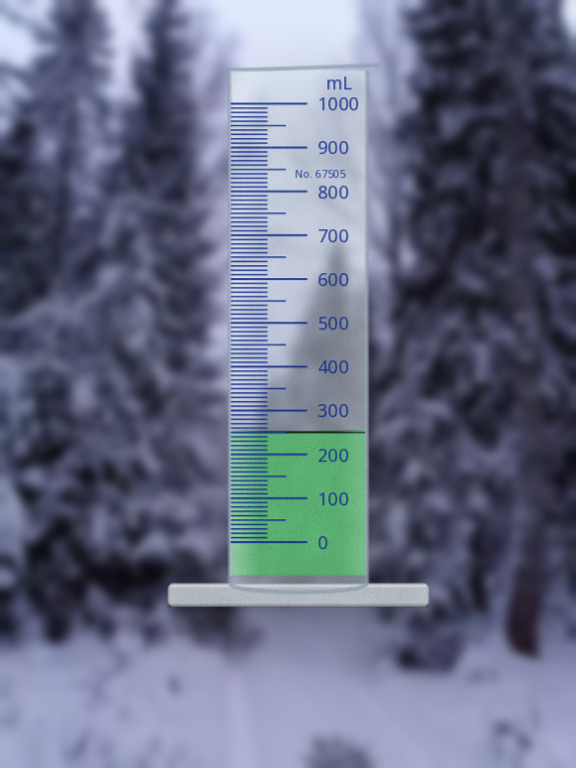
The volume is mL 250
